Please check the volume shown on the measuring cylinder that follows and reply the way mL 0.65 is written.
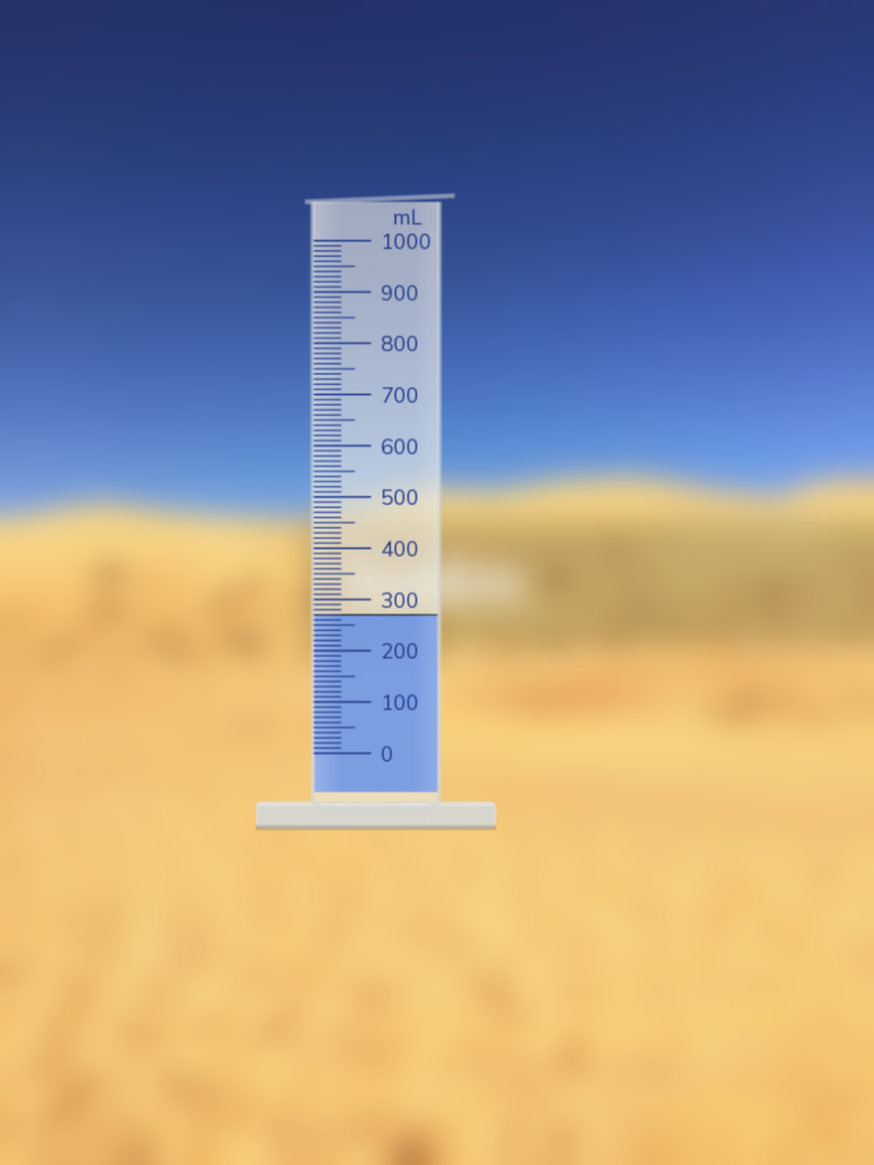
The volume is mL 270
